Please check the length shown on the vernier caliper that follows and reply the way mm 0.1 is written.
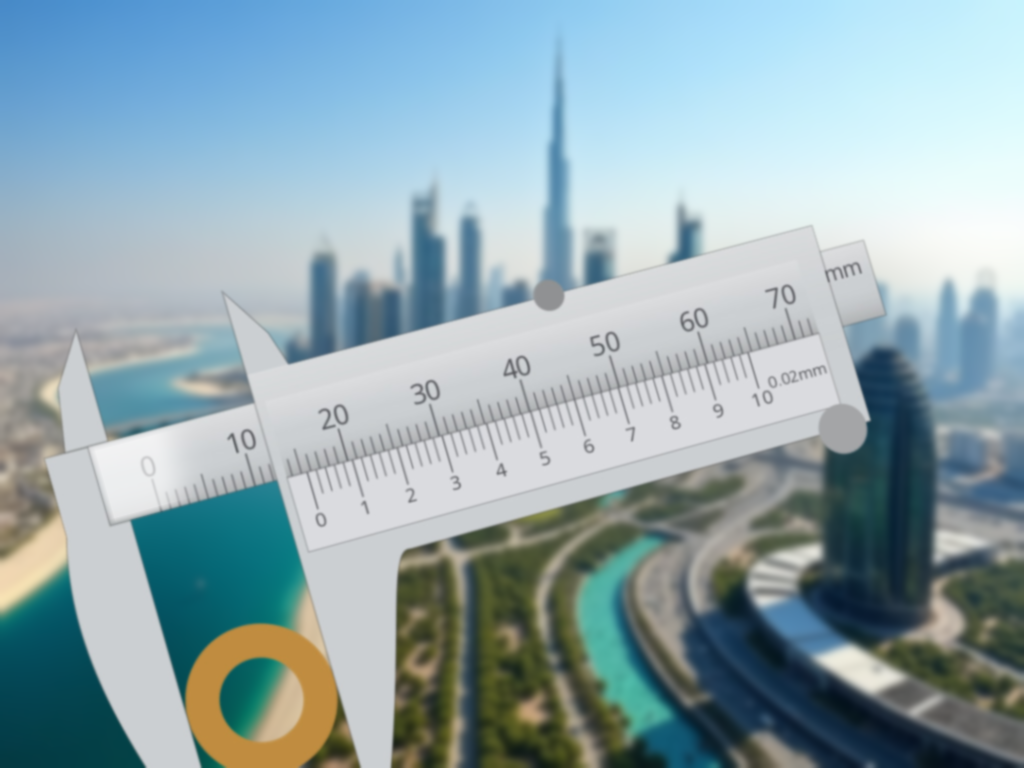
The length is mm 15.6
